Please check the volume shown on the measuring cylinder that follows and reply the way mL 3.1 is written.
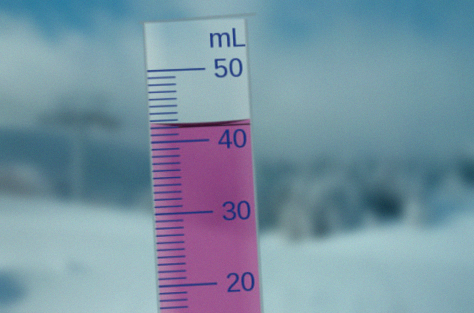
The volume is mL 42
